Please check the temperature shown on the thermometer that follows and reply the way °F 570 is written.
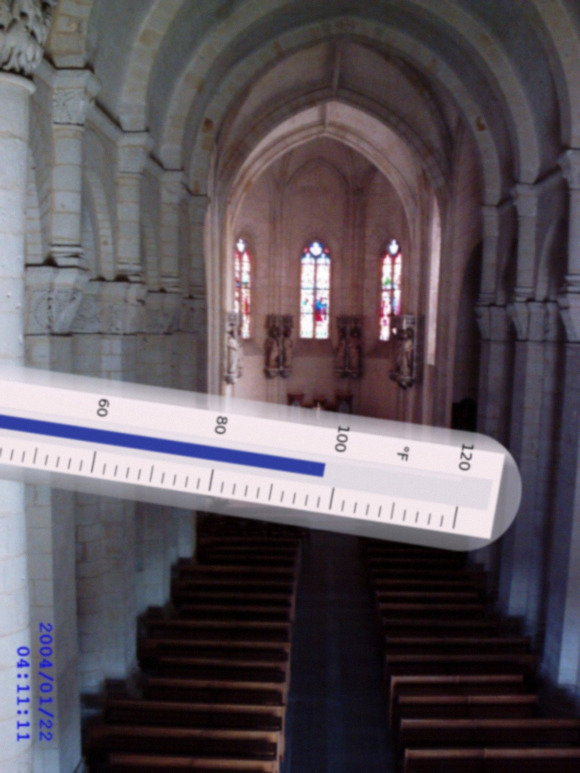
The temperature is °F 98
